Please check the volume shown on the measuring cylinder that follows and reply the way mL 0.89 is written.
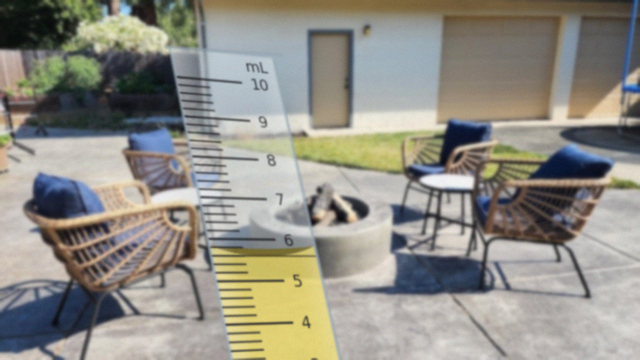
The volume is mL 5.6
